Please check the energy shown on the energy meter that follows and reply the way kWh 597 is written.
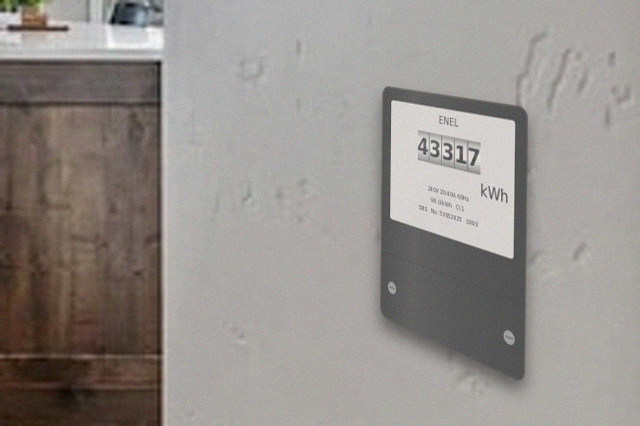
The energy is kWh 43317
